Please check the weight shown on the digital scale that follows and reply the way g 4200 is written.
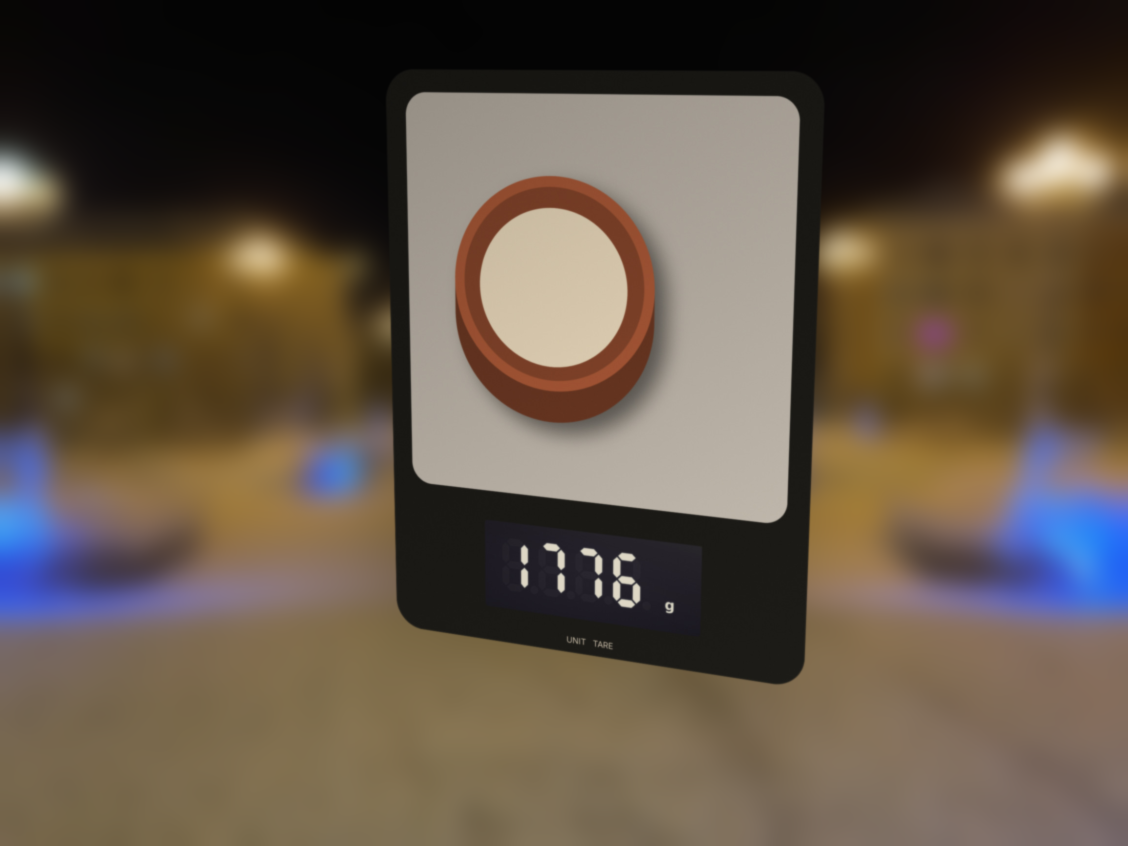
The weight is g 1776
